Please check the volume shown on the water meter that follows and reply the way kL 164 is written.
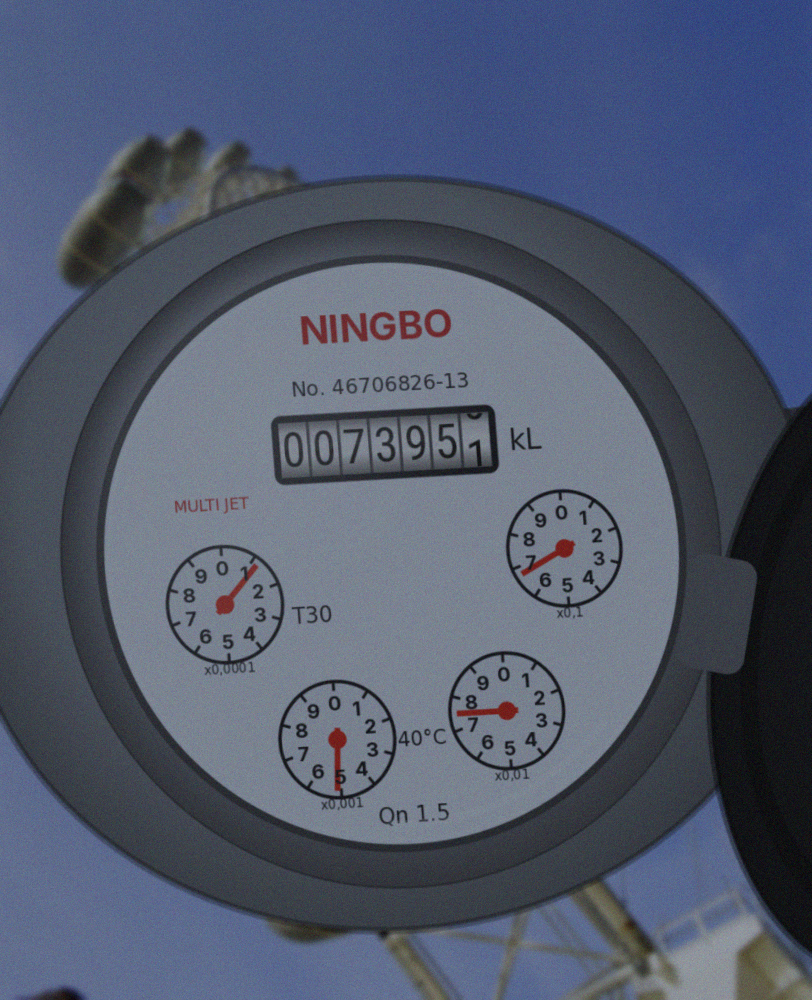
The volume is kL 73950.6751
